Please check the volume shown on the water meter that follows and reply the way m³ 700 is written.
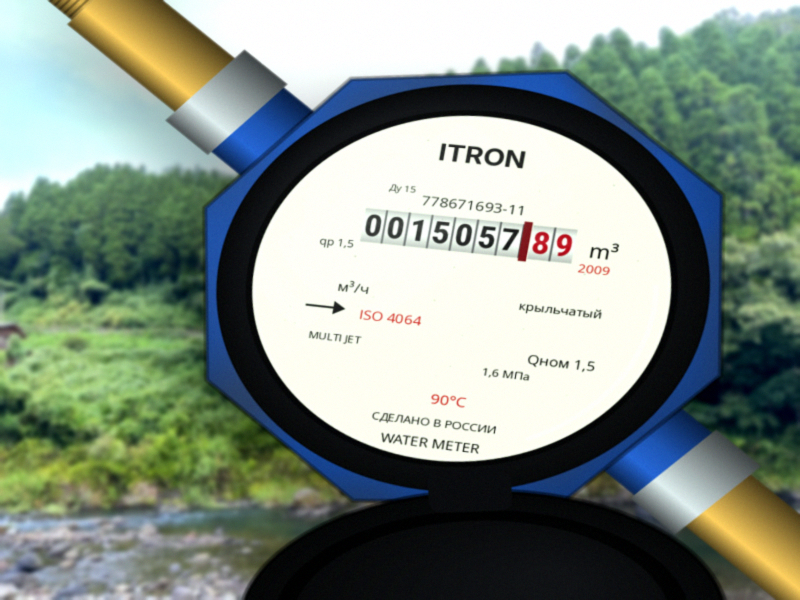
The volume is m³ 15057.89
